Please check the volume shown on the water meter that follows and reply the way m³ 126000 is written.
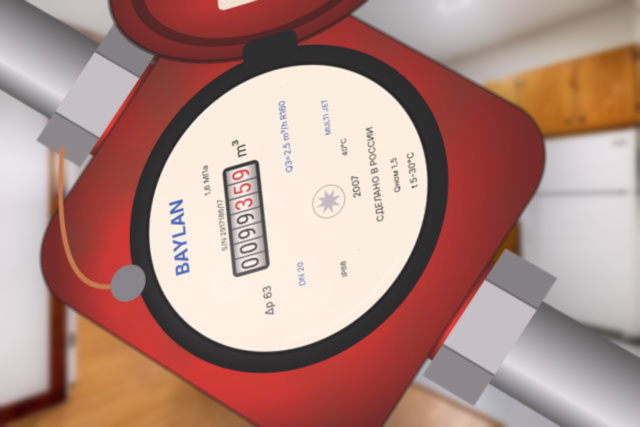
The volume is m³ 99.359
